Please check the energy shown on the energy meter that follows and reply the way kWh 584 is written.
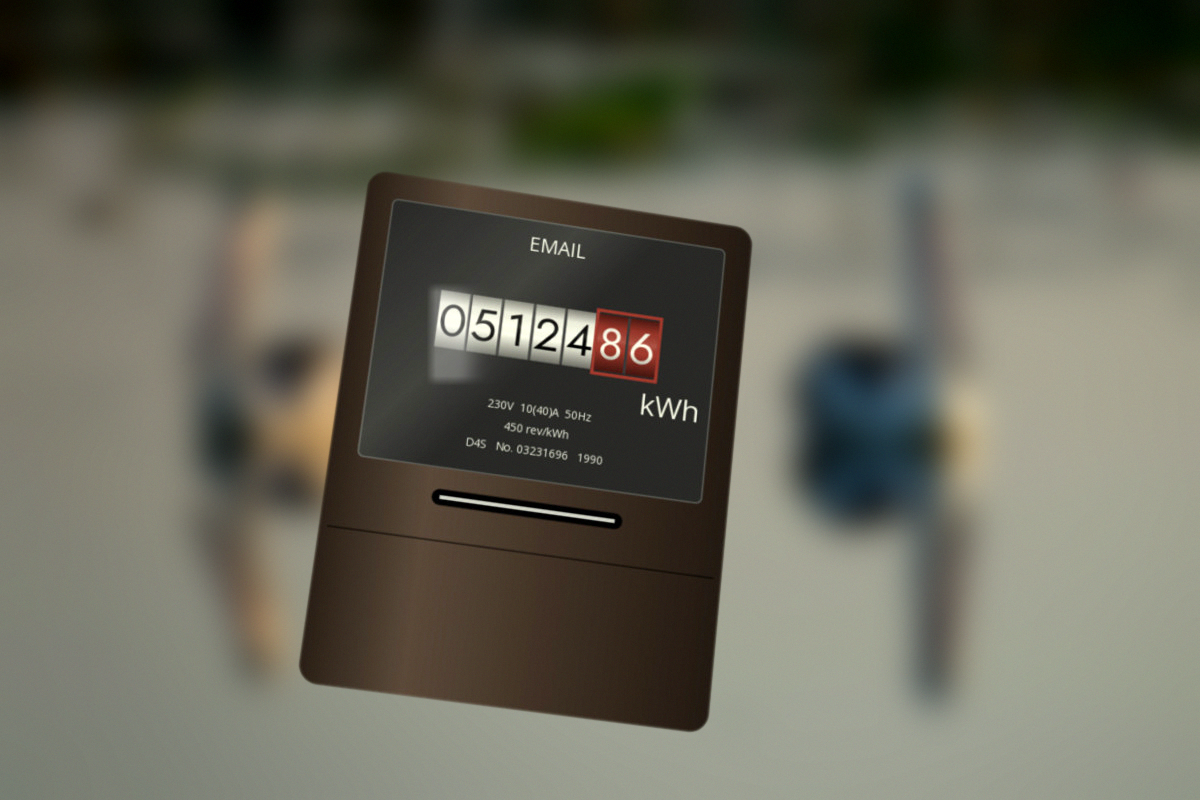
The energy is kWh 5124.86
